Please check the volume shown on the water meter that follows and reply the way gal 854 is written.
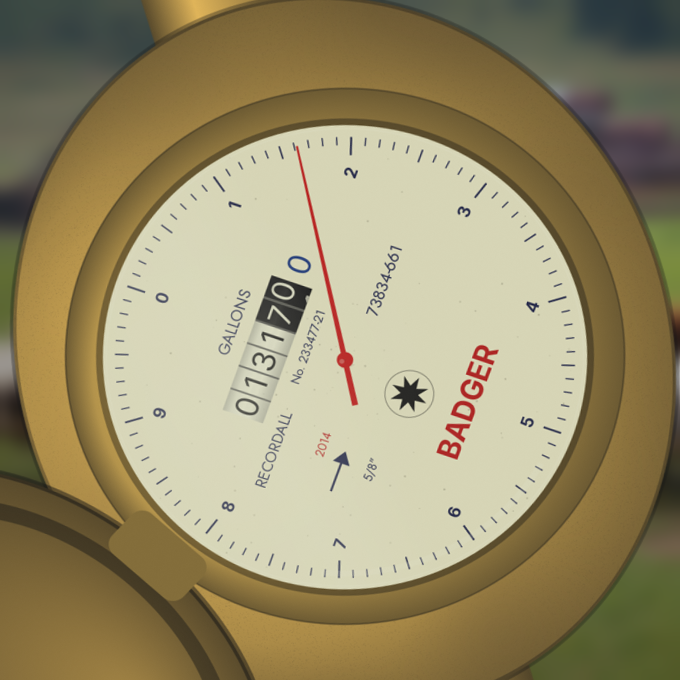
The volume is gal 131701.6
